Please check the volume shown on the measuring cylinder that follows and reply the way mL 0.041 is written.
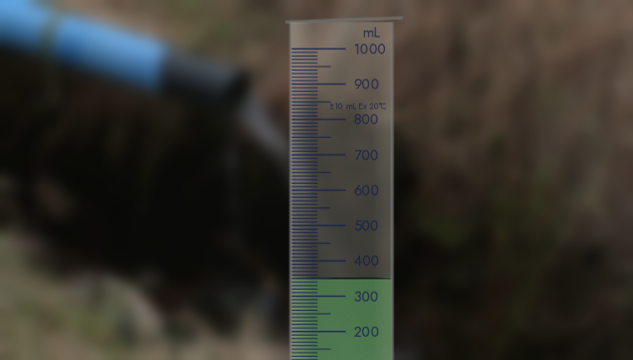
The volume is mL 350
